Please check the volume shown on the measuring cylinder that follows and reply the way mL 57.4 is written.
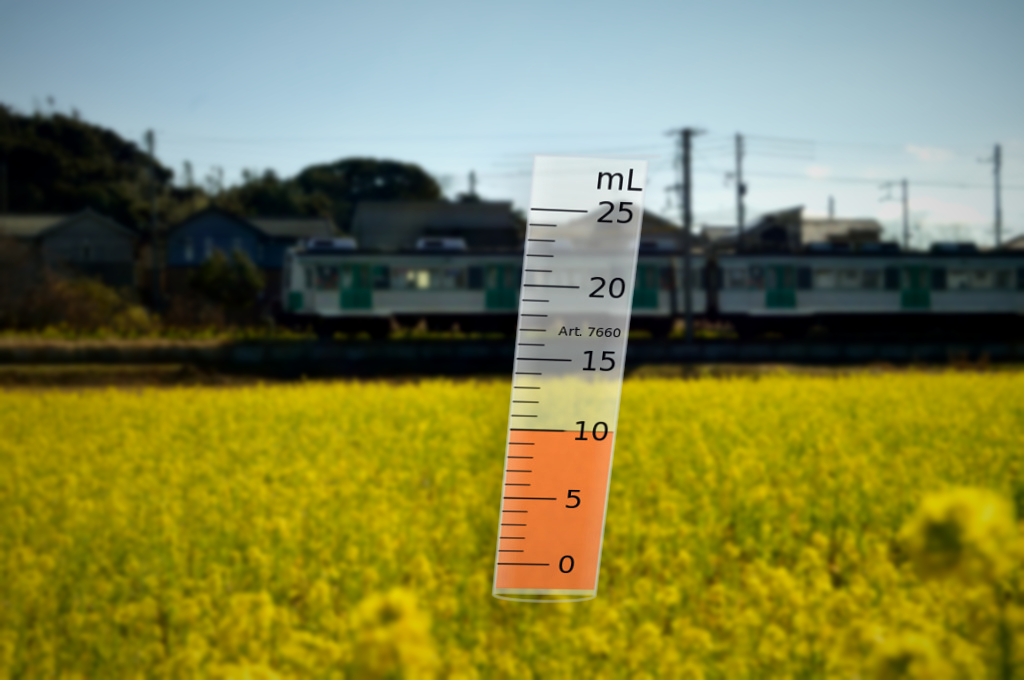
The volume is mL 10
